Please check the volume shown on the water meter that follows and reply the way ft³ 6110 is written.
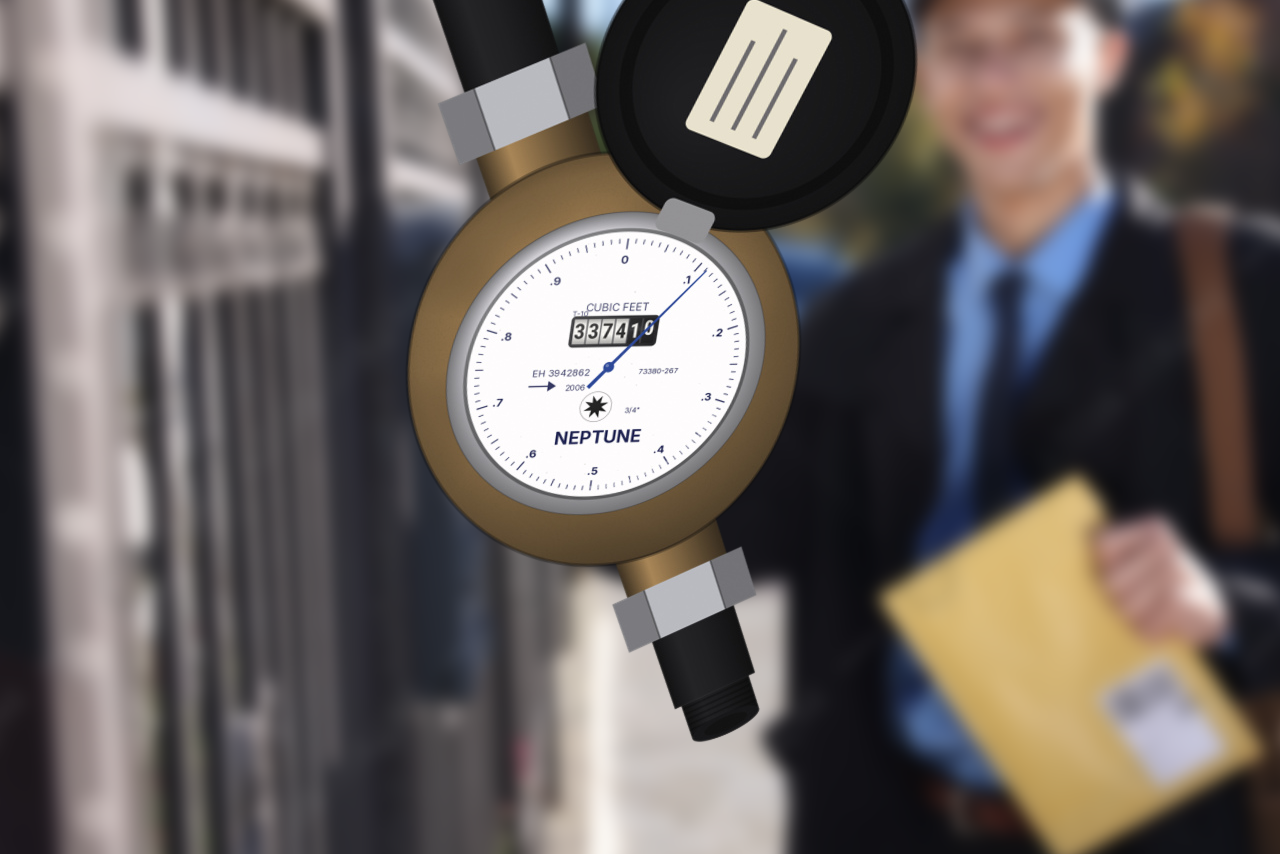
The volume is ft³ 337410.11
